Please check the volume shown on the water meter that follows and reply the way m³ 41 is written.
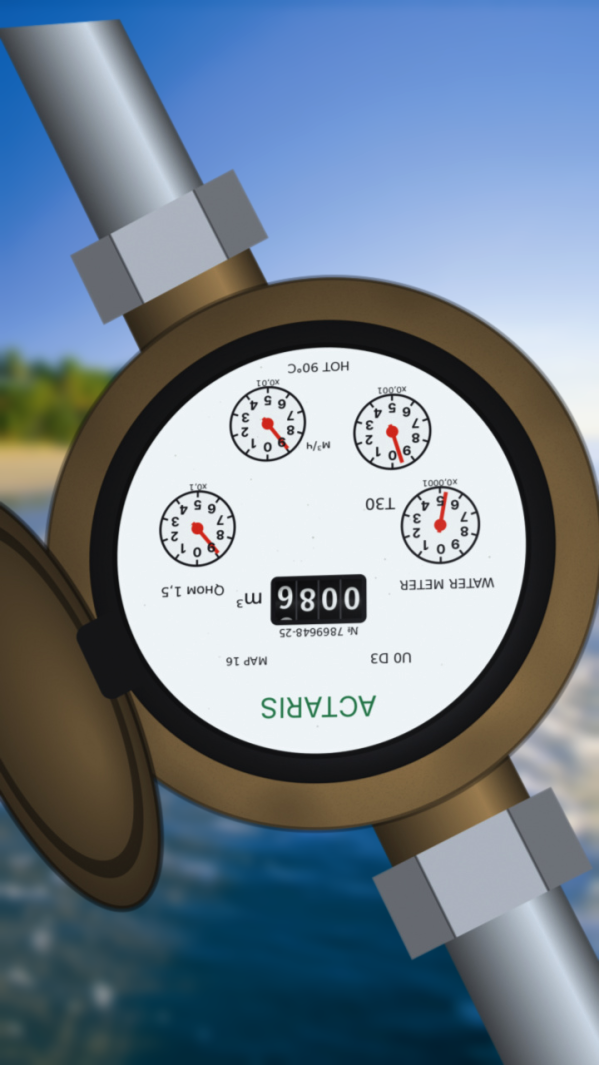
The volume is m³ 85.8895
